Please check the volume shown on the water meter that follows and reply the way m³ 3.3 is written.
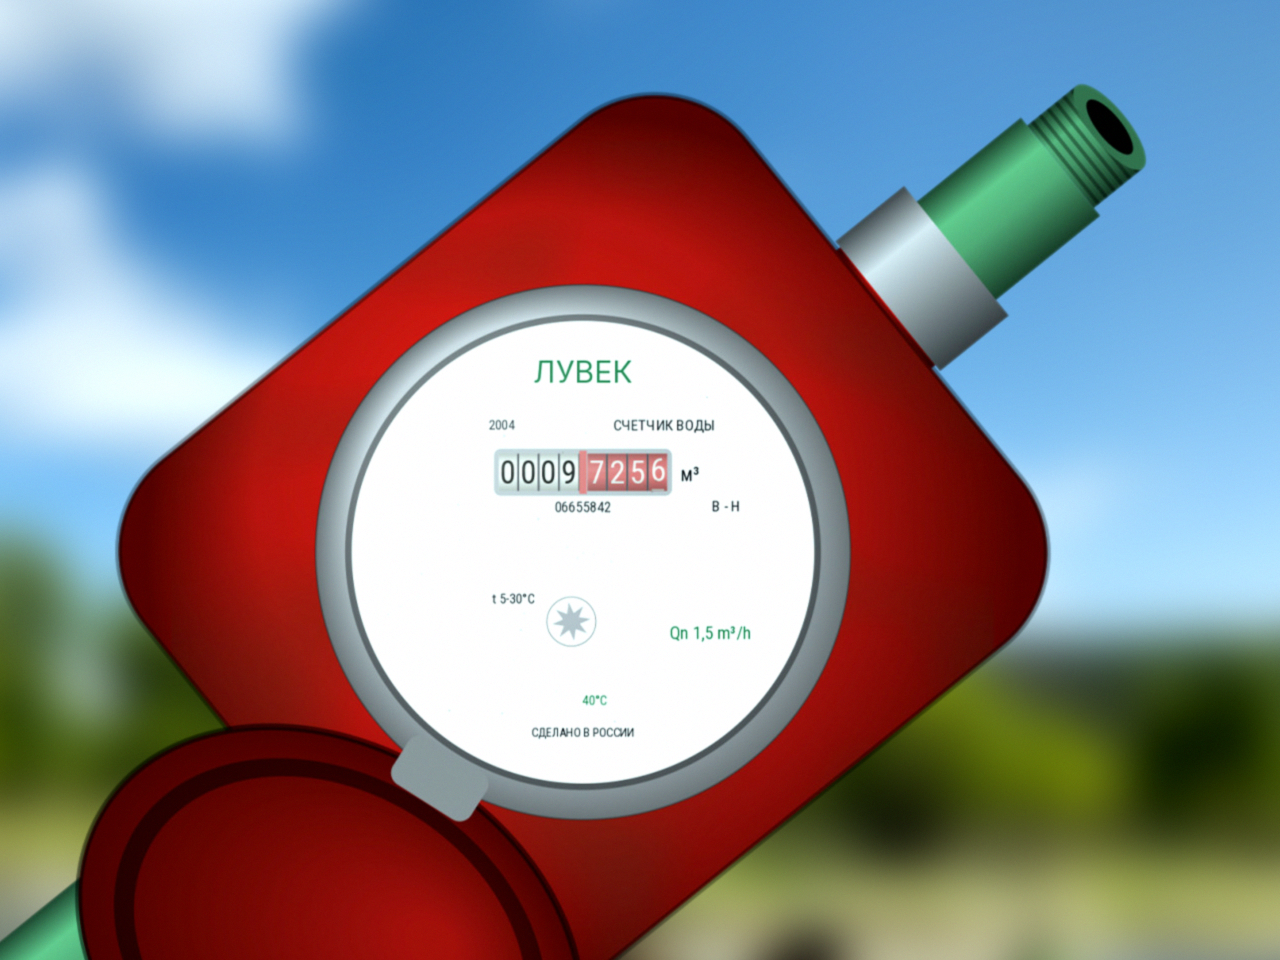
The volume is m³ 9.7256
